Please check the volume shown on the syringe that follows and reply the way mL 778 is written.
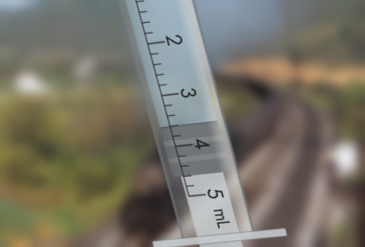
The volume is mL 3.6
